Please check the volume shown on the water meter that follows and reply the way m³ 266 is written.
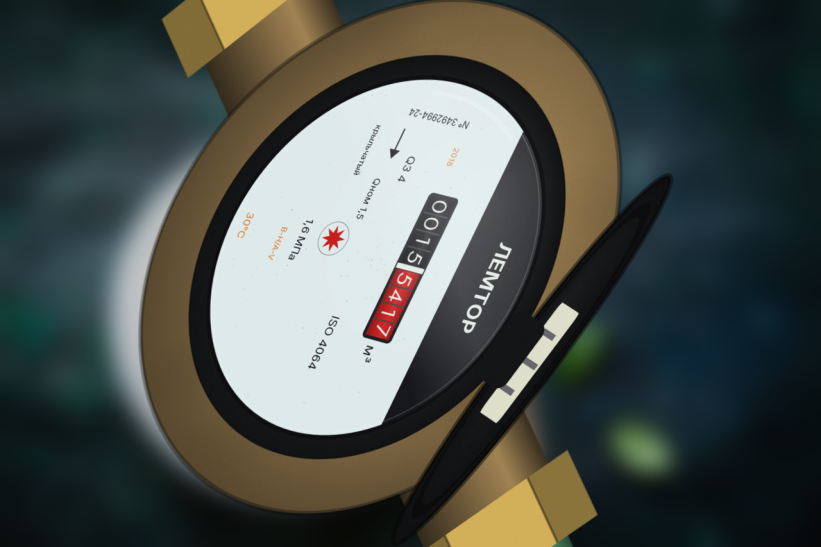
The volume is m³ 15.5417
